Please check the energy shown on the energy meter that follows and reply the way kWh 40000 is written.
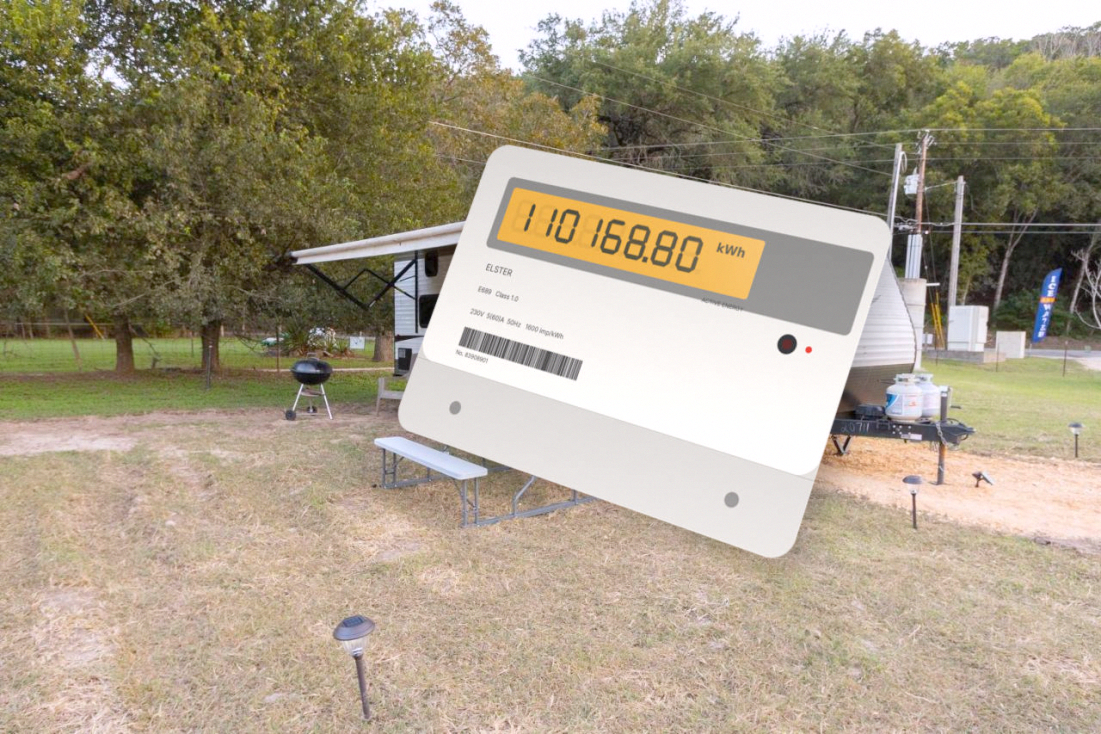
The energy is kWh 110168.80
